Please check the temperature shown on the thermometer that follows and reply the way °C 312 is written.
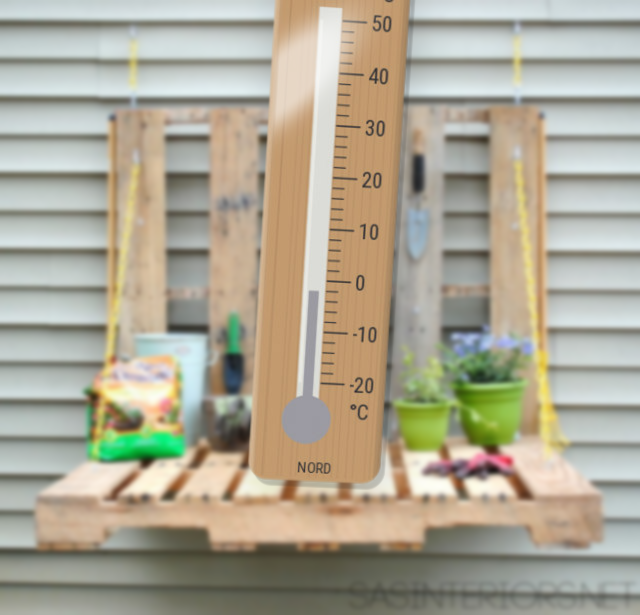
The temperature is °C -2
